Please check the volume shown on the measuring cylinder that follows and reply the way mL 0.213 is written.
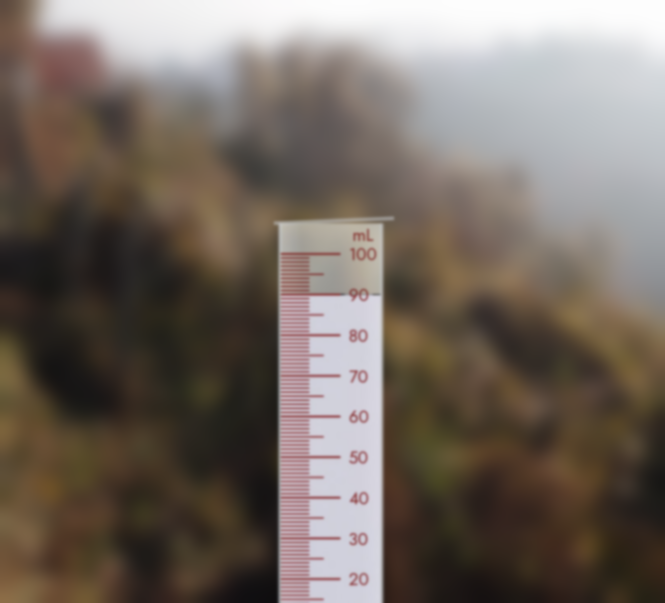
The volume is mL 90
